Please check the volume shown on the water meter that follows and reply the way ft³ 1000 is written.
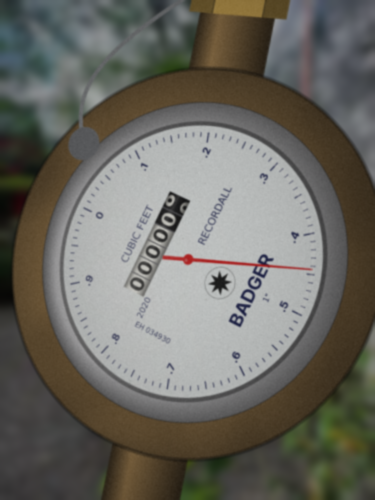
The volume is ft³ 8.44
